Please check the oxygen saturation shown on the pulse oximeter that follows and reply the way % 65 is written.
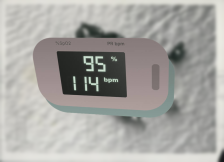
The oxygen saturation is % 95
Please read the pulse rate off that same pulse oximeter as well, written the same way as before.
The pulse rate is bpm 114
